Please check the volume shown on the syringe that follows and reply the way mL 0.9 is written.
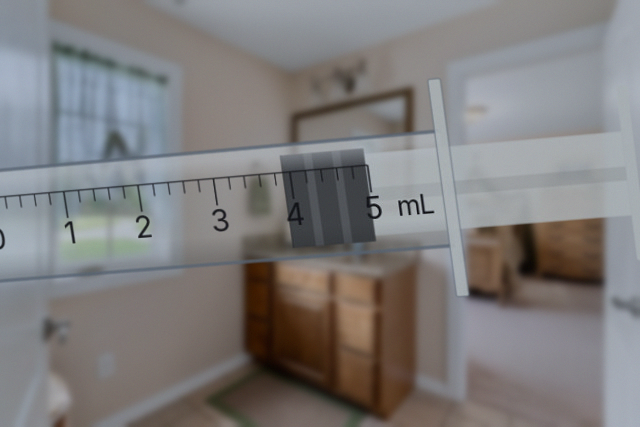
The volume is mL 3.9
